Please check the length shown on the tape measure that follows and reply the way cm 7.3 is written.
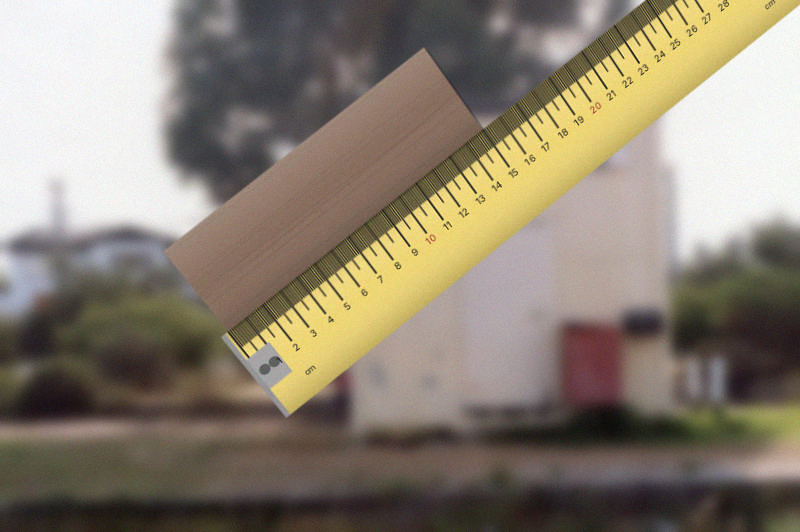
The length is cm 15
